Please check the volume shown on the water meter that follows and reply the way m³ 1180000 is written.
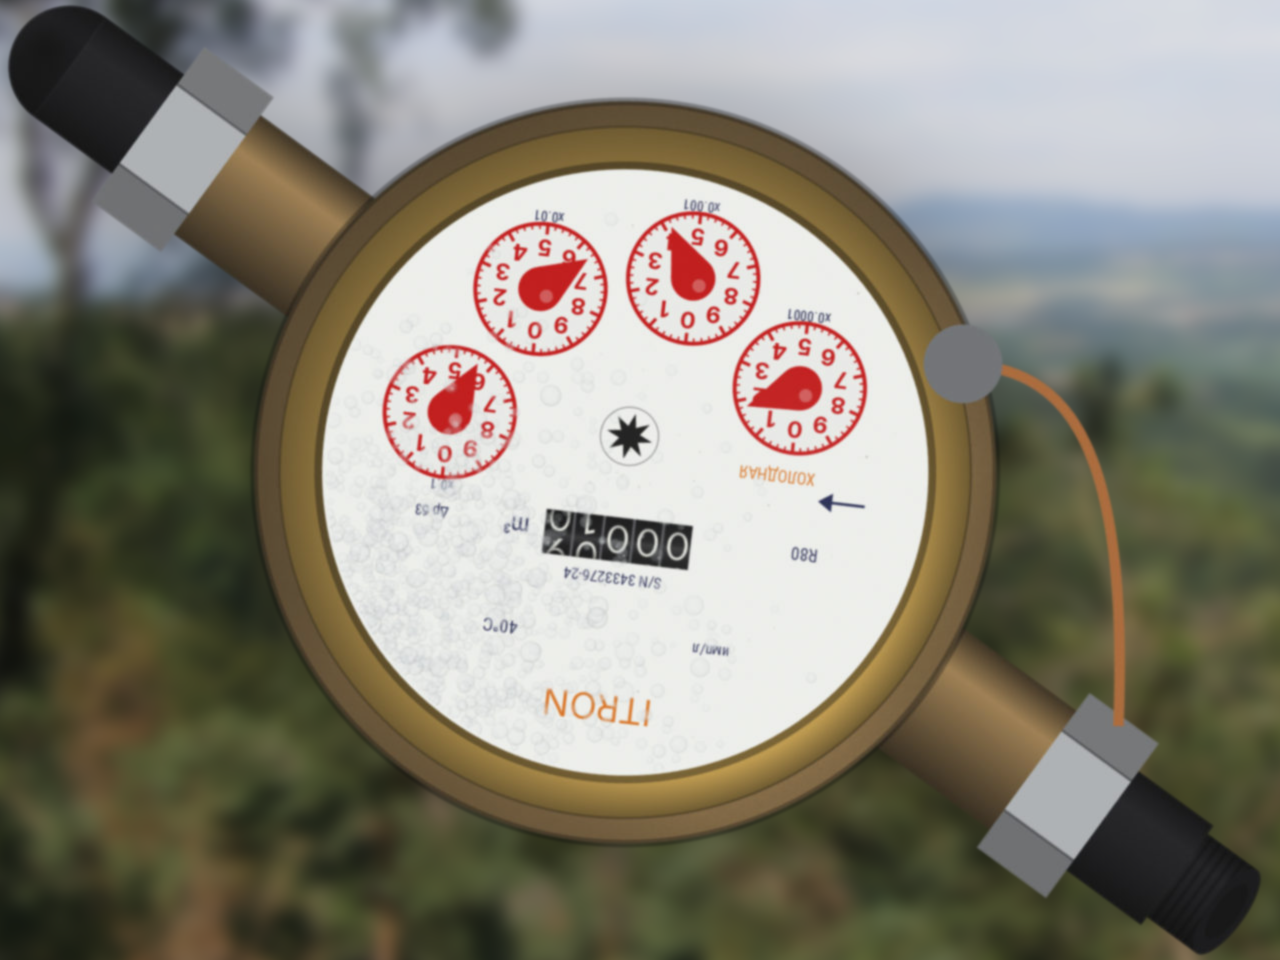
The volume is m³ 9.5641
